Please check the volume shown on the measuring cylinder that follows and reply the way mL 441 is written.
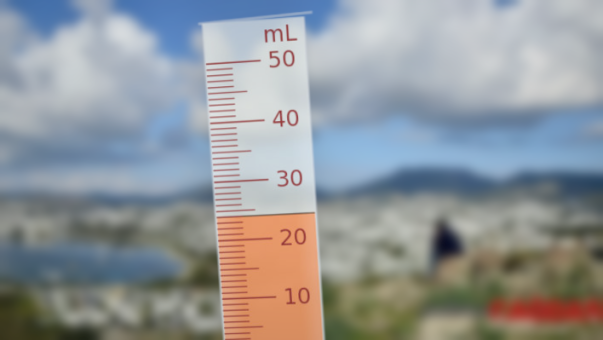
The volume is mL 24
